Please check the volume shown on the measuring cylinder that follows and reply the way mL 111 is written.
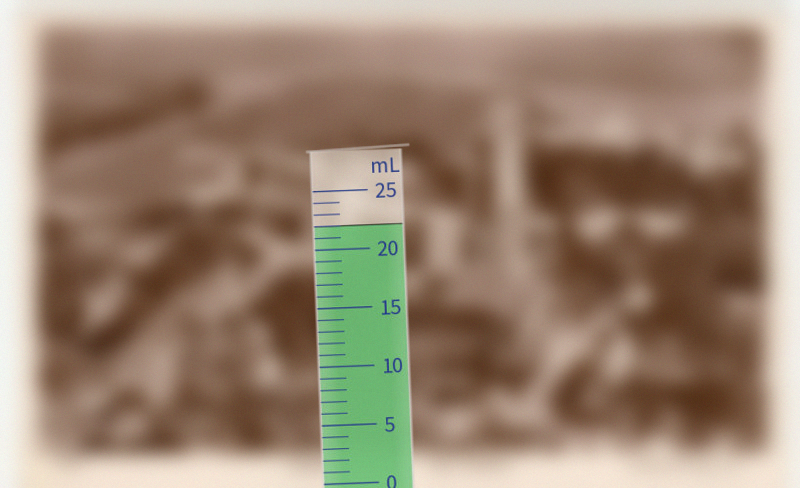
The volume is mL 22
